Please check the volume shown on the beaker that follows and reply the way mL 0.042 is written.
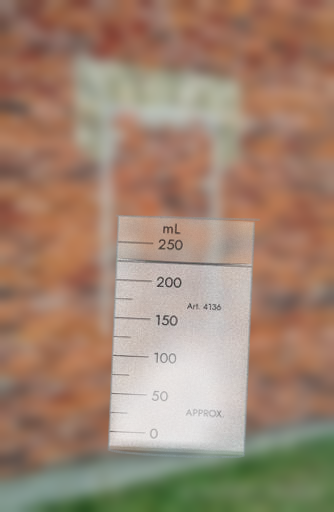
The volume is mL 225
